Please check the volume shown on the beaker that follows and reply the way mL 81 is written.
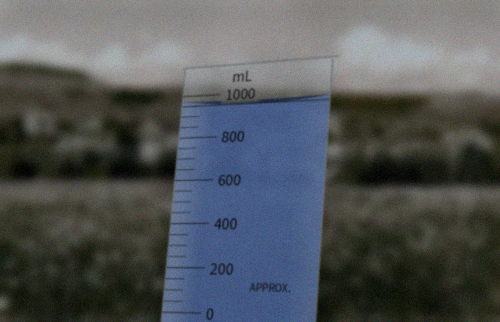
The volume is mL 950
